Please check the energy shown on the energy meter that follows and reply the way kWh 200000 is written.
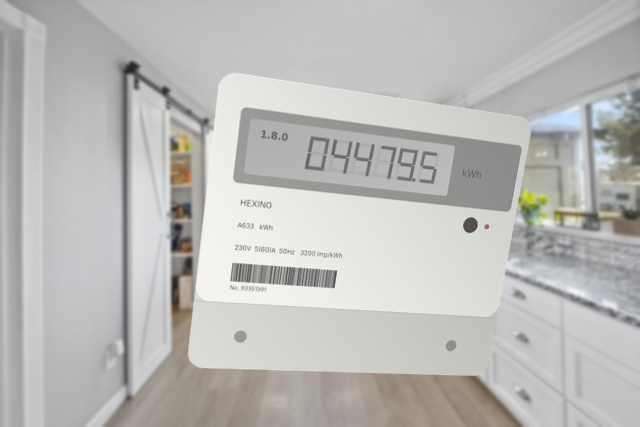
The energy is kWh 4479.5
